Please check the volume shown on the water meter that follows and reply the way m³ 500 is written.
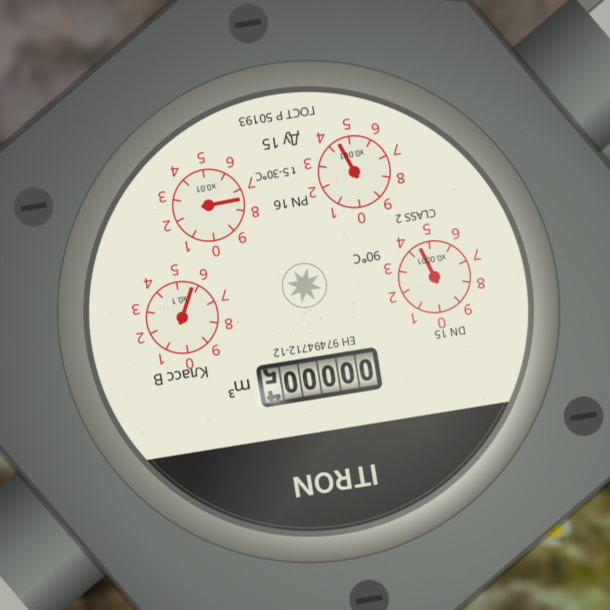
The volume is m³ 4.5744
